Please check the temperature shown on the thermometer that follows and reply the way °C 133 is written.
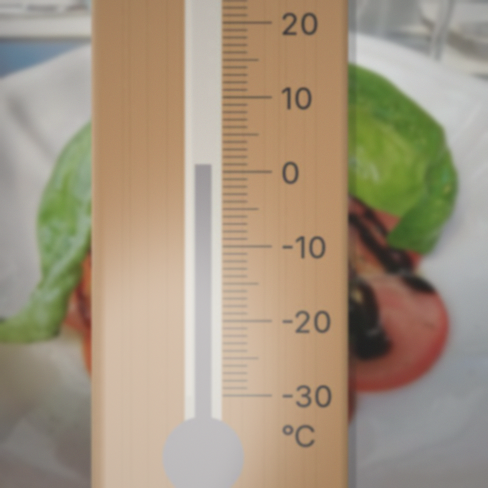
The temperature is °C 1
